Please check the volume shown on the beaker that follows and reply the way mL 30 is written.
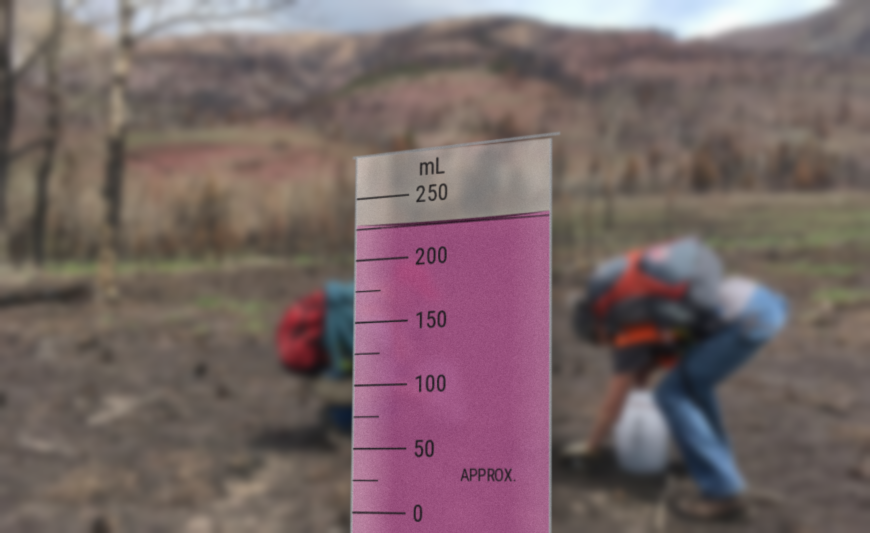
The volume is mL 225
